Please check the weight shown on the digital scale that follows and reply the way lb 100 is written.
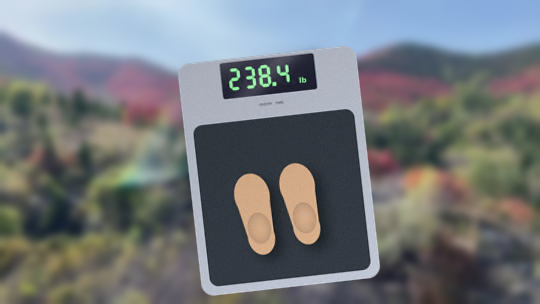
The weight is lb 238.4
